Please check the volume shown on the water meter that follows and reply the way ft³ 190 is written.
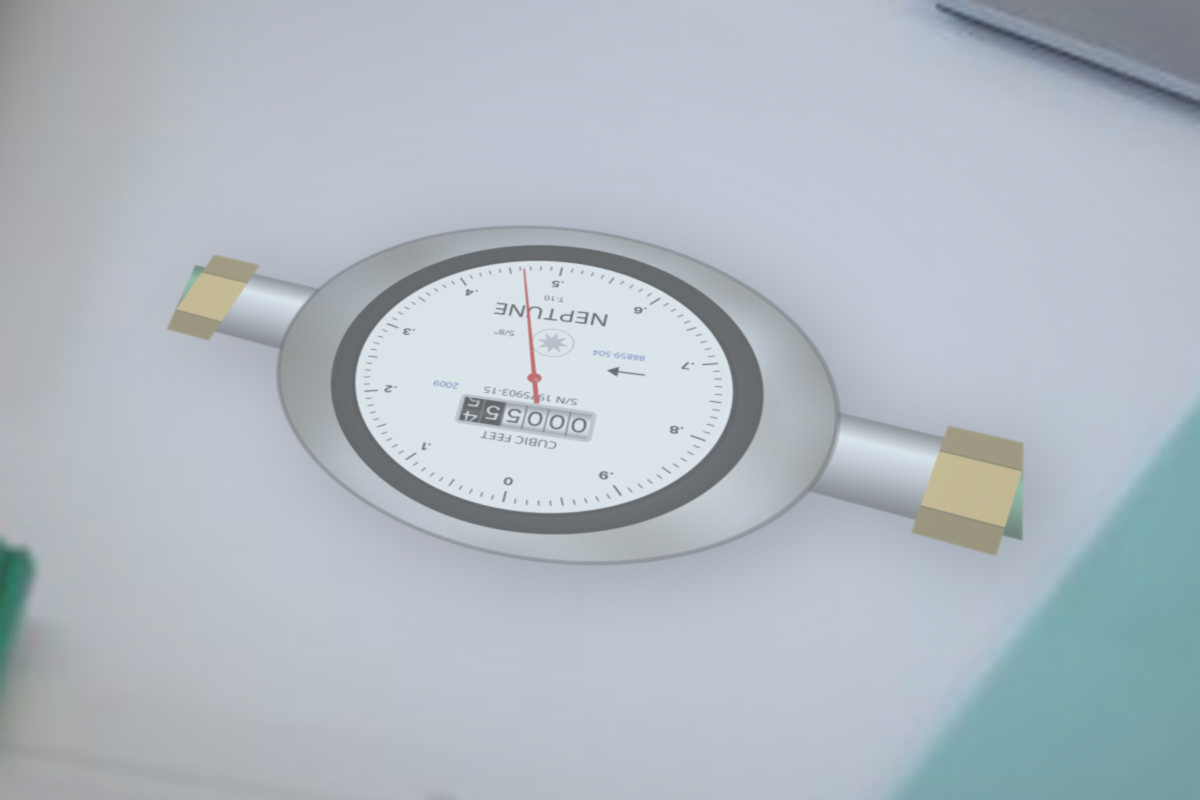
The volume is ft³ 554.46
